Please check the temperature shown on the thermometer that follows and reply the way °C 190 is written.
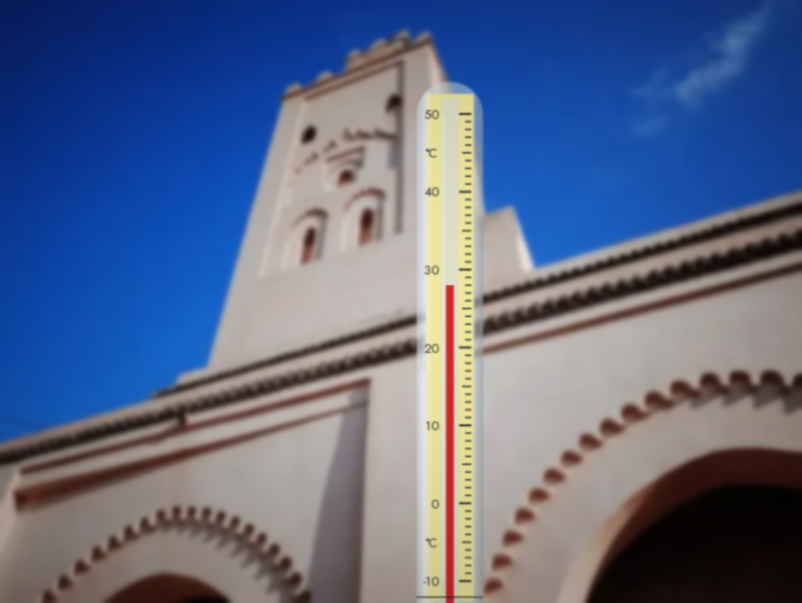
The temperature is °C 28
